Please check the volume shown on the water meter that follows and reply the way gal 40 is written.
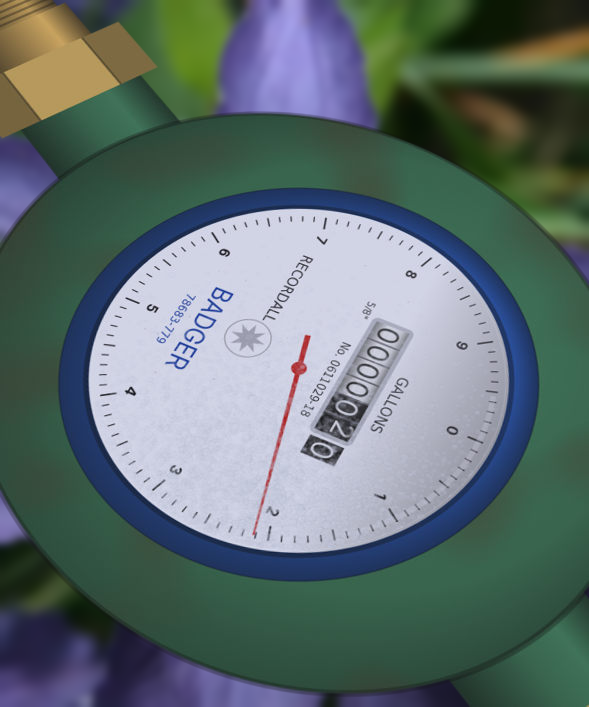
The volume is gal 22.1
